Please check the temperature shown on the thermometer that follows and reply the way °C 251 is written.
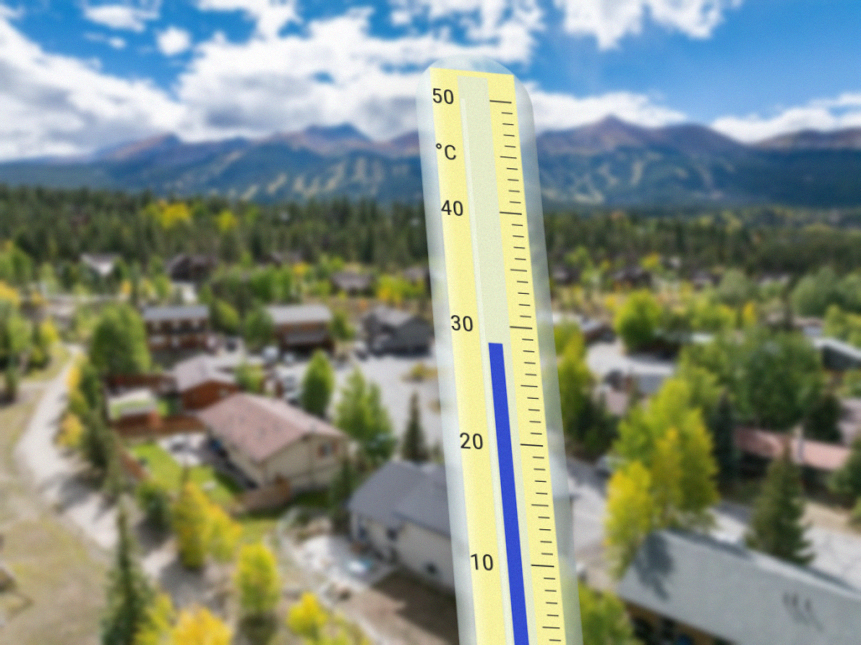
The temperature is °C 28.5
